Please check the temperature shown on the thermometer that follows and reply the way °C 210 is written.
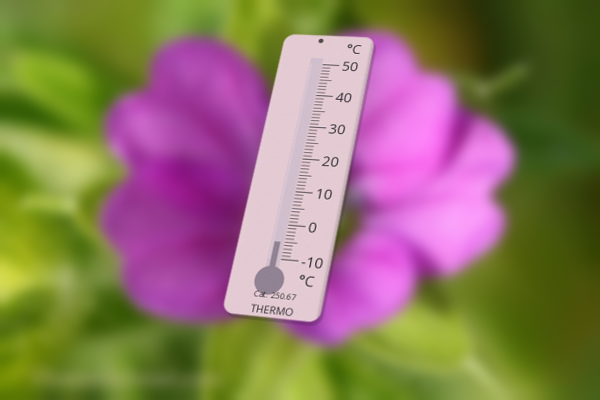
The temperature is °C -5
